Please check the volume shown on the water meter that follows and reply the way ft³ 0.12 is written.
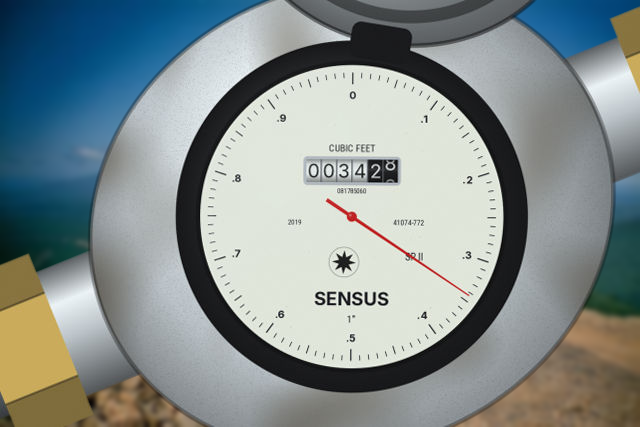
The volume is ft³ 3428.34
